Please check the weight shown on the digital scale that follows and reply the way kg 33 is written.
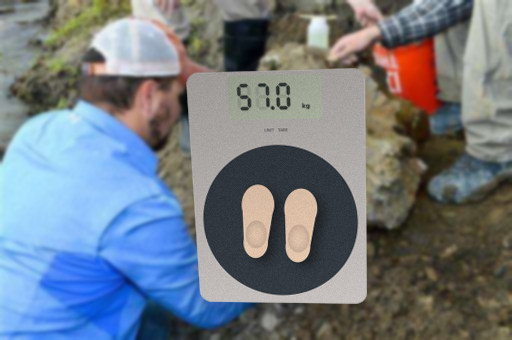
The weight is kg 57.0
